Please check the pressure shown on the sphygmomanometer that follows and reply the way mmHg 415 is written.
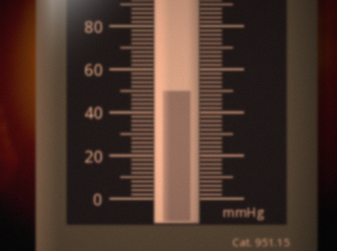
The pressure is mmHg 50
